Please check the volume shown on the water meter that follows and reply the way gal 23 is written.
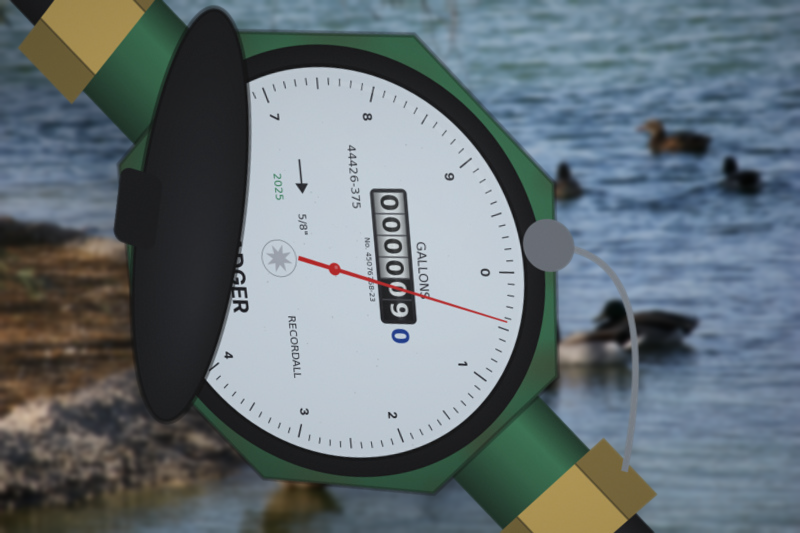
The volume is gal 90.4
